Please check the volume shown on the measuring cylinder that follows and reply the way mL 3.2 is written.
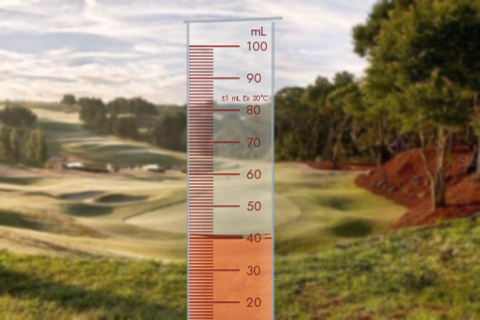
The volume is mL 40
